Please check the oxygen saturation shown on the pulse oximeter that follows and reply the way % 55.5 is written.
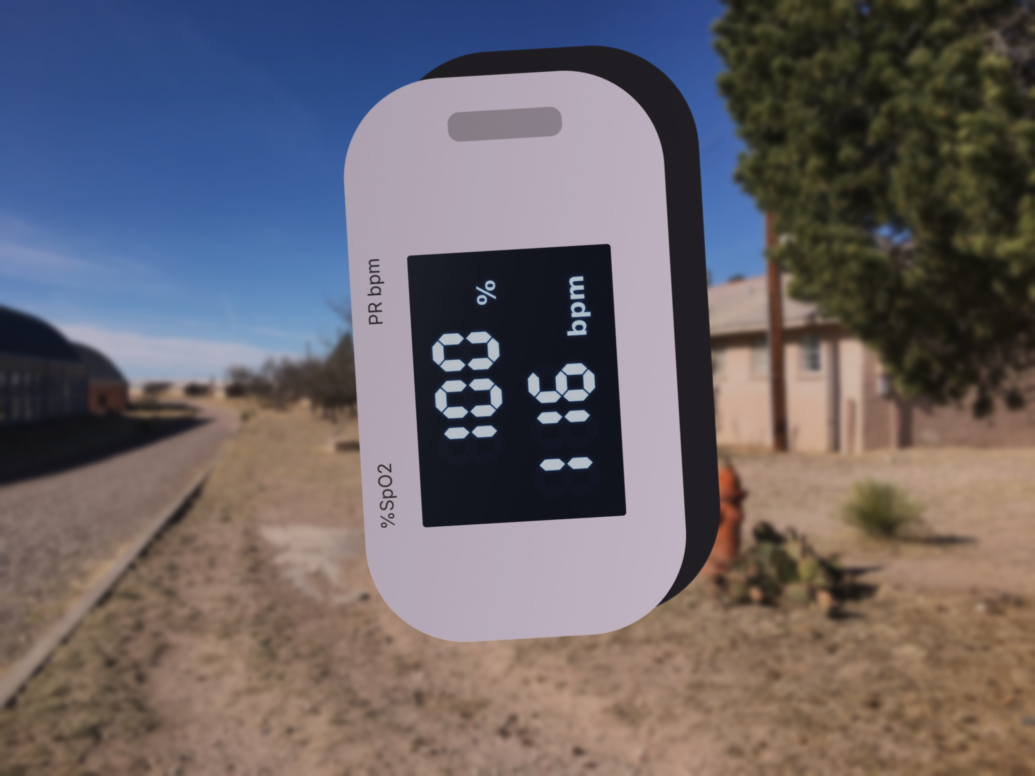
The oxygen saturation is % 100
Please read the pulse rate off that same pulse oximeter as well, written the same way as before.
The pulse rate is bpm 116
